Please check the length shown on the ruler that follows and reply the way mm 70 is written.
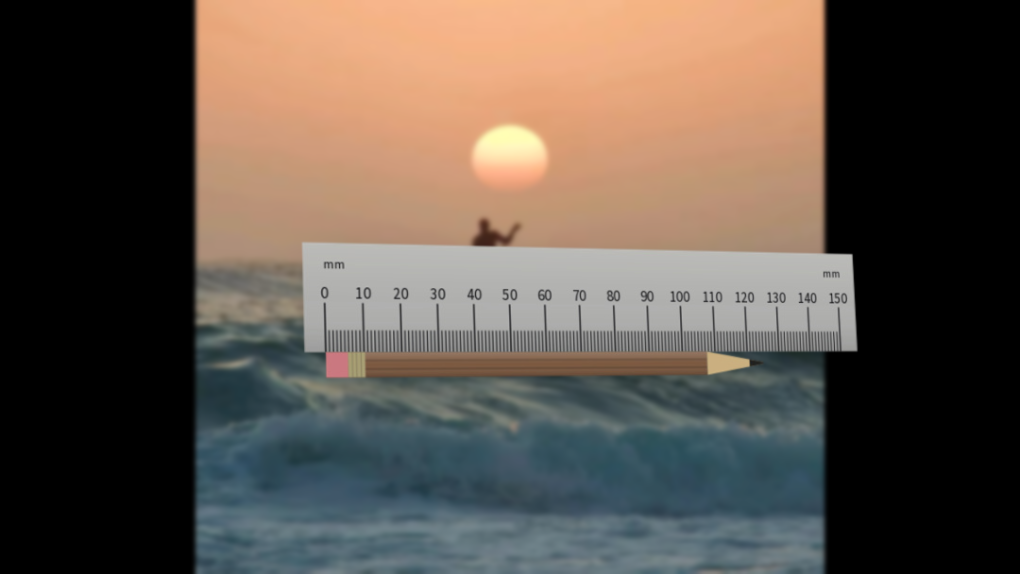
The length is mm 125
